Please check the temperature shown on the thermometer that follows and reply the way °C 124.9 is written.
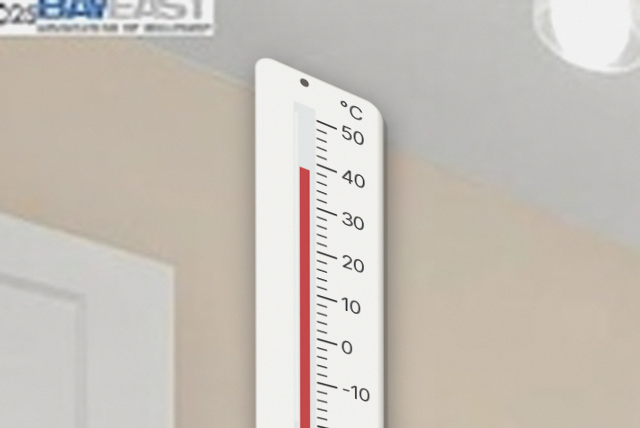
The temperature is °C 38
